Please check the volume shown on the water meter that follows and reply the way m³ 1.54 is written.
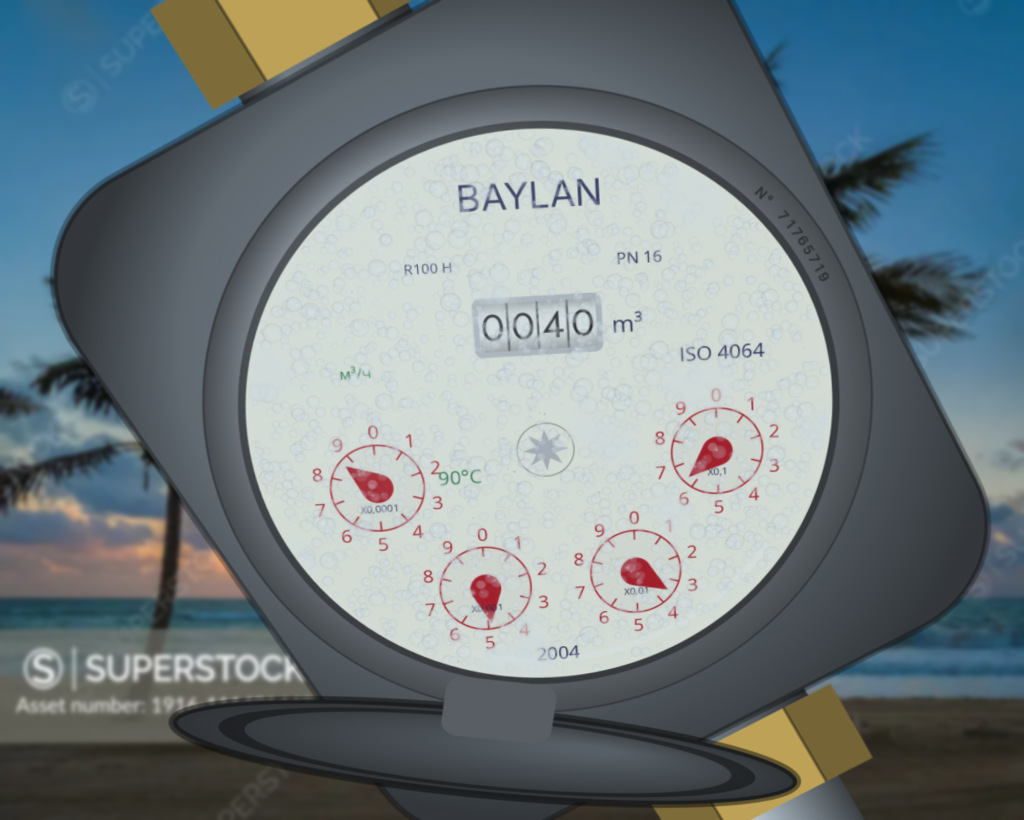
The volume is m³ 40.6348
